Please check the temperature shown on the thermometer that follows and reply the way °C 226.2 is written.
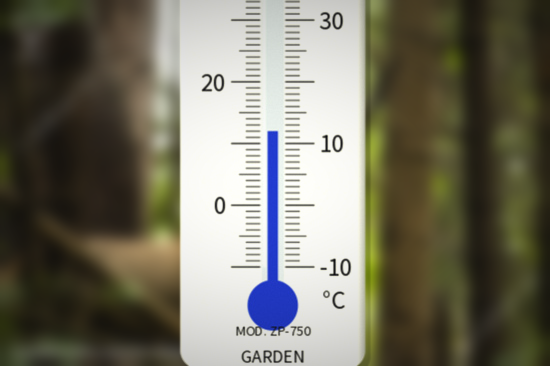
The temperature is °C 12
